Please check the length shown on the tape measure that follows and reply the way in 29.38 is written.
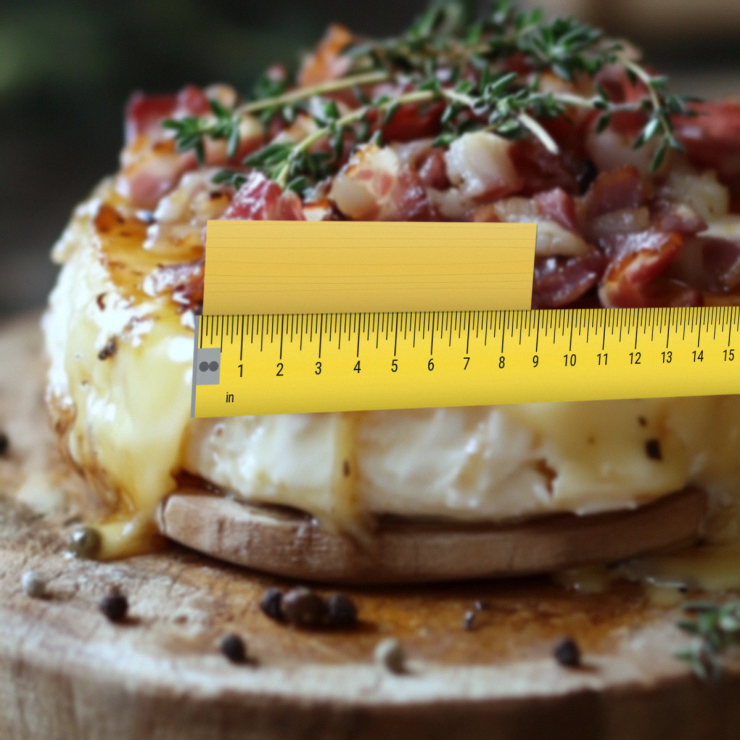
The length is in 8.75
